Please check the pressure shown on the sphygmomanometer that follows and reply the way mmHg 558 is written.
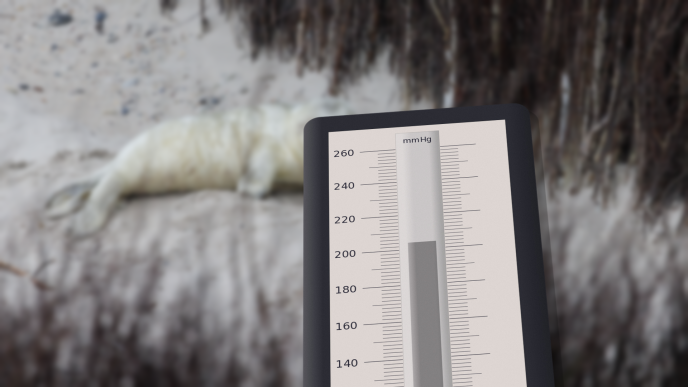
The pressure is mmHg 204
